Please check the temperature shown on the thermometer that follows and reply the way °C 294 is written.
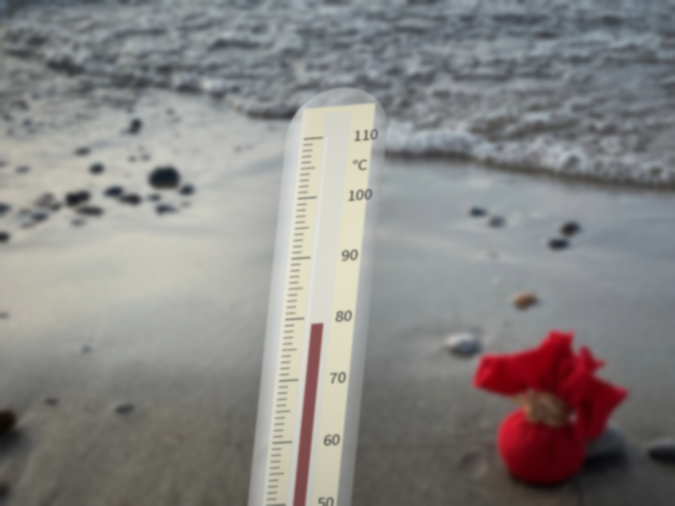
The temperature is °C 79
